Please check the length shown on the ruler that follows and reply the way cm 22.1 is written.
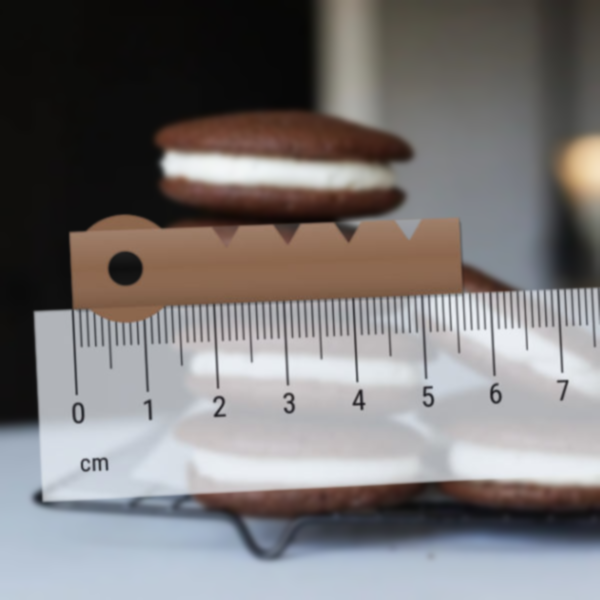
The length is cm 5.6
